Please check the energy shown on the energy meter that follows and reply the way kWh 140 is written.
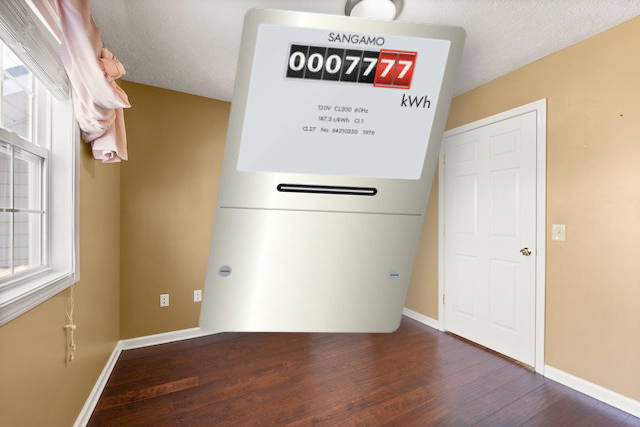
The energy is kWh 77.77
